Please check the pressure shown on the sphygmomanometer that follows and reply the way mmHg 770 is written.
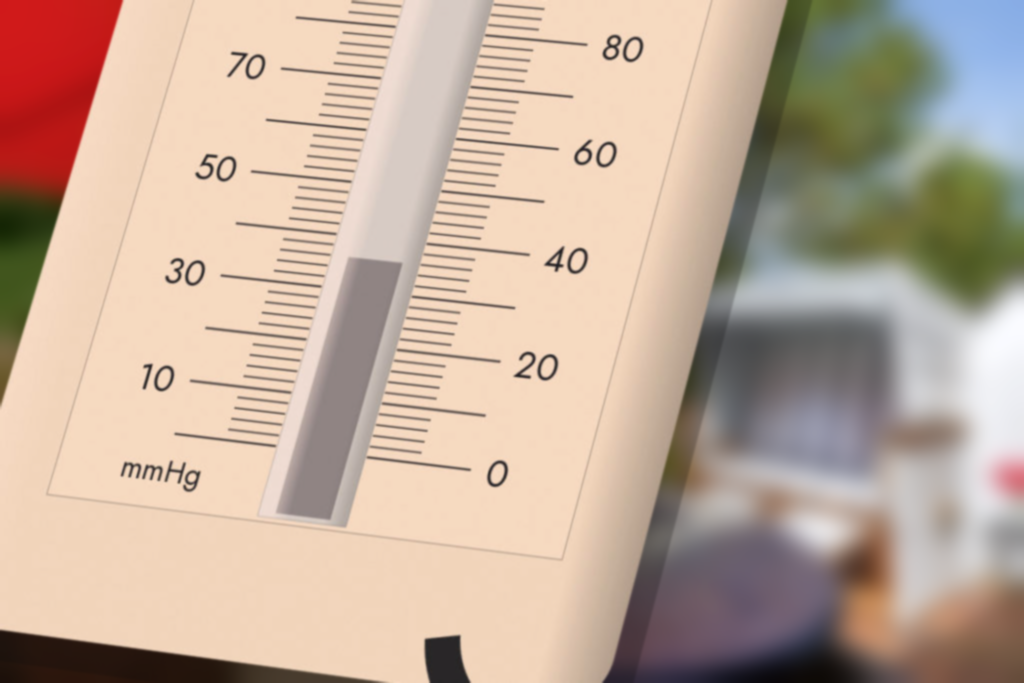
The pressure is mmHg 36
